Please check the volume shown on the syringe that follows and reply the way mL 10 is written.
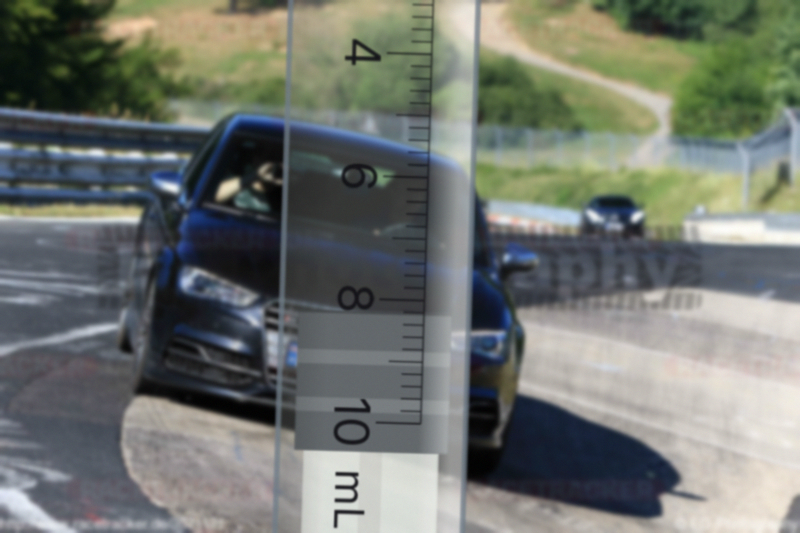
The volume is mL 8.2
